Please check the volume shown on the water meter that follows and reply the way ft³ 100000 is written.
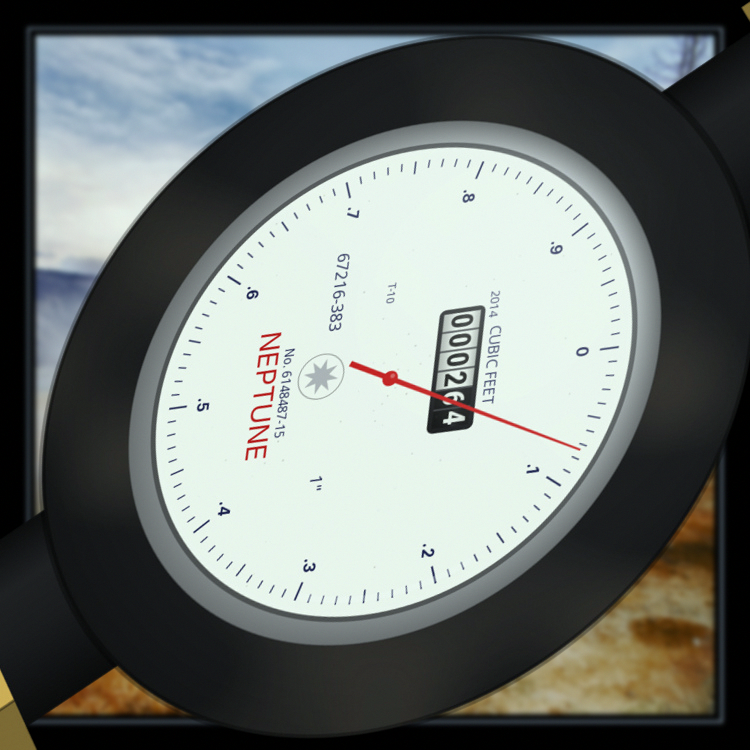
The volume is ft³ 264.07
